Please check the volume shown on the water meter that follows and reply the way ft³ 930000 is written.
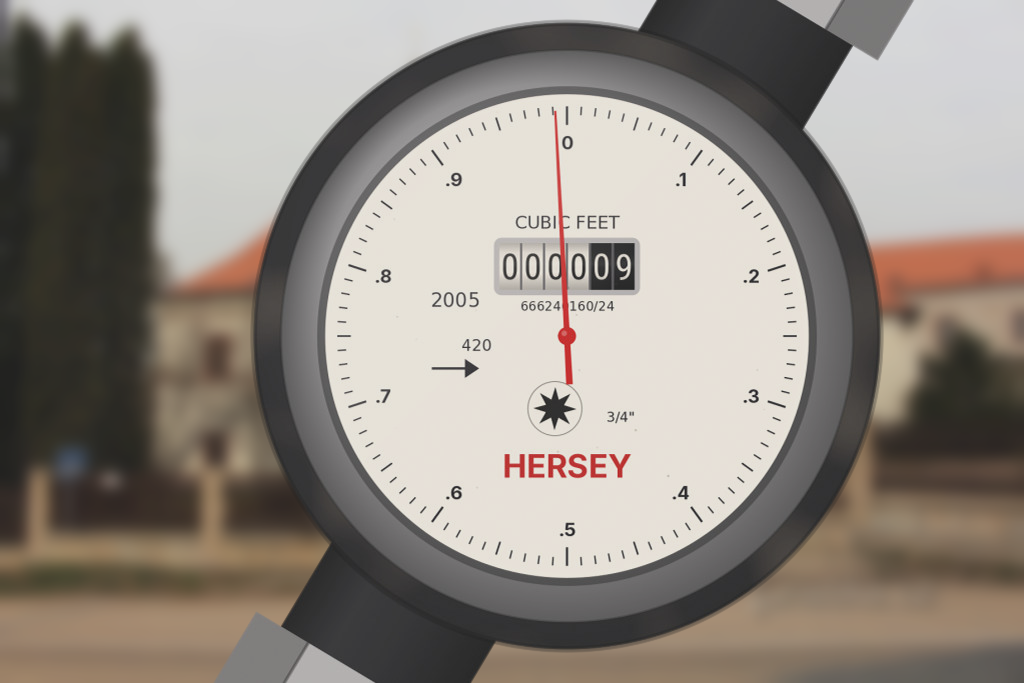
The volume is ft³ 8.99
